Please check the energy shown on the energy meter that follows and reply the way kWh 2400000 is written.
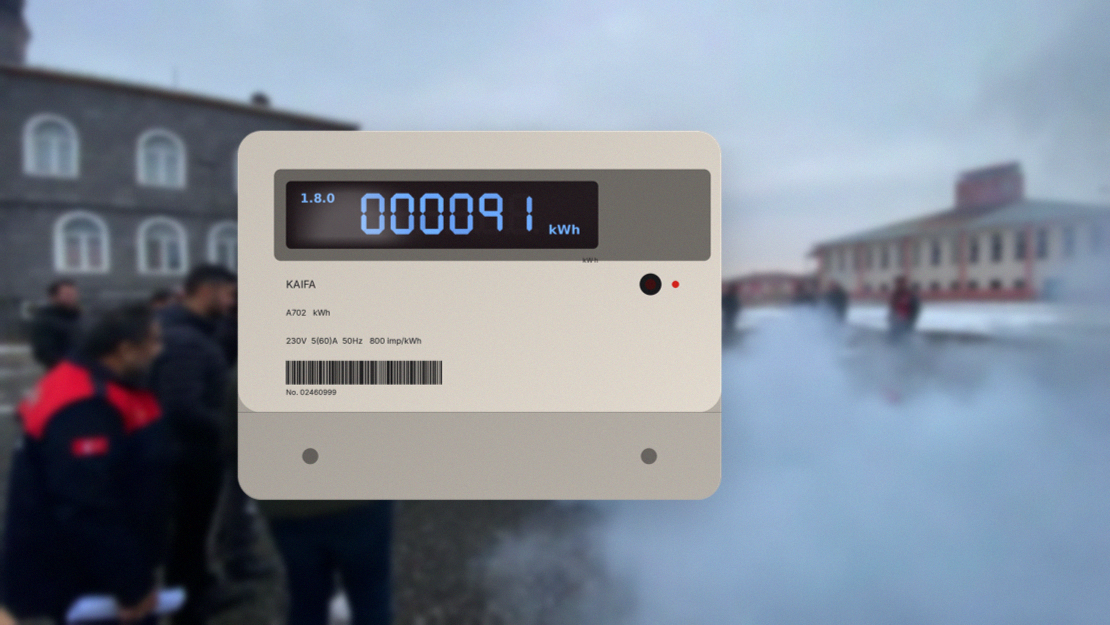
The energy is kWh 91
